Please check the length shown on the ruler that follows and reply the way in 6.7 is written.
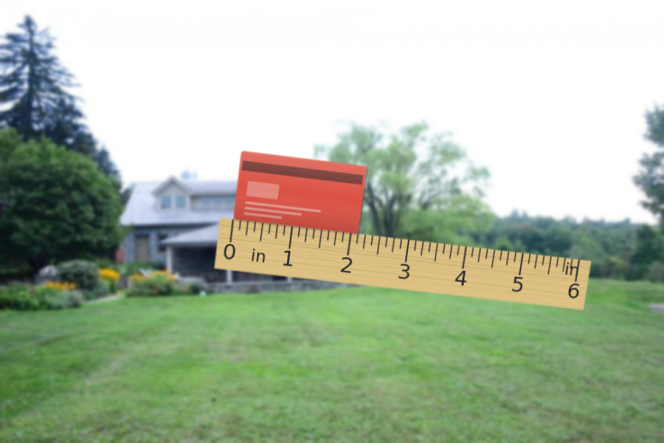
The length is in 2.125
